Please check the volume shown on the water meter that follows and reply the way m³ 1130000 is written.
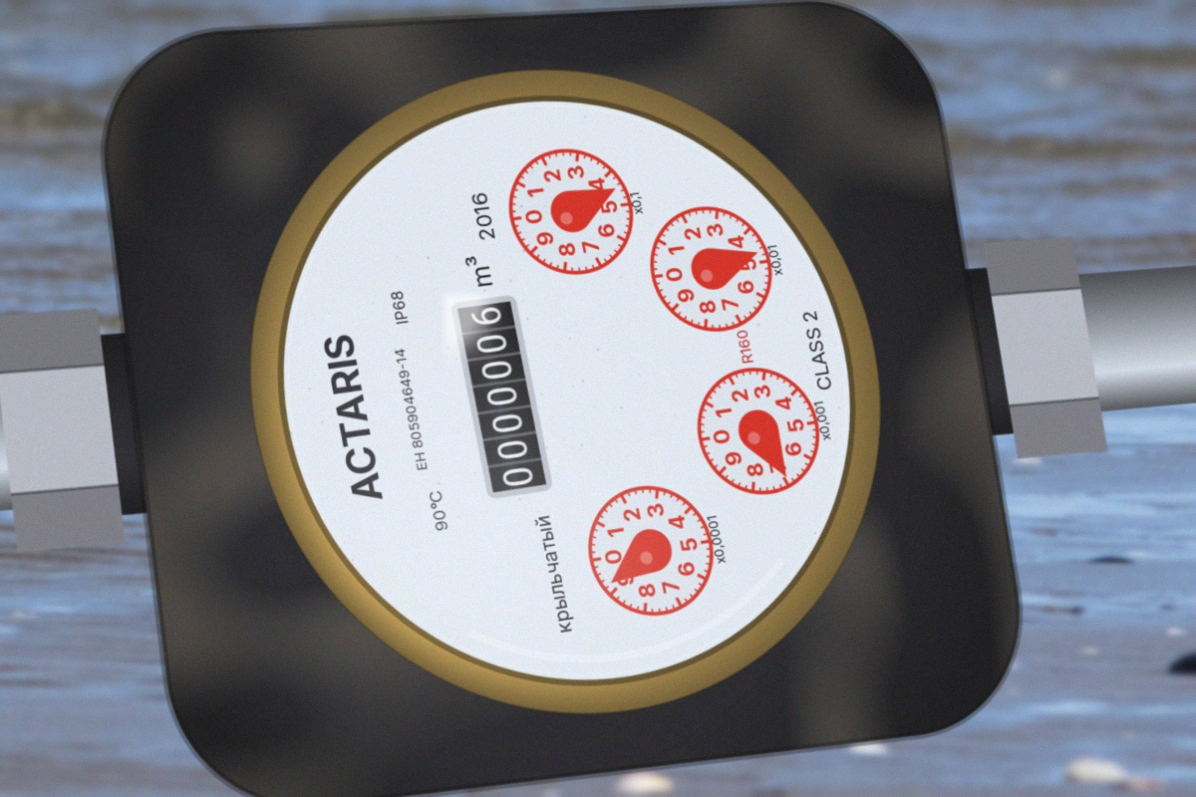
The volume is m³ 6.4469
